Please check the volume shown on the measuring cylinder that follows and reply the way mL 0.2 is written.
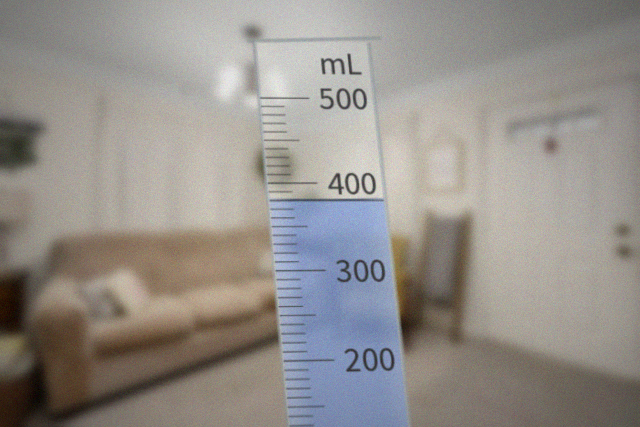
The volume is mL 380
